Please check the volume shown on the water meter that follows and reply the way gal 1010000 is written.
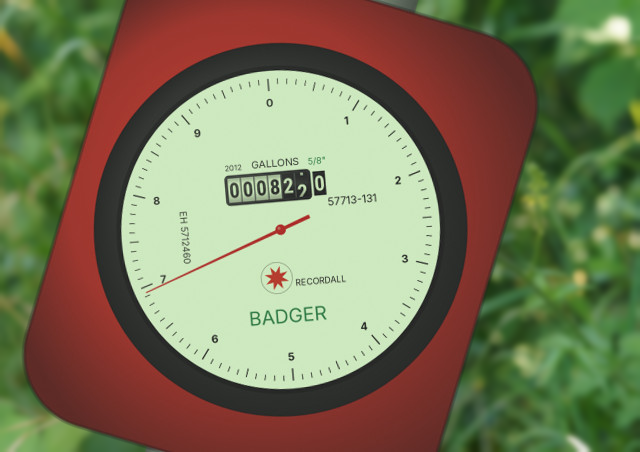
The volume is gal 8216.9
